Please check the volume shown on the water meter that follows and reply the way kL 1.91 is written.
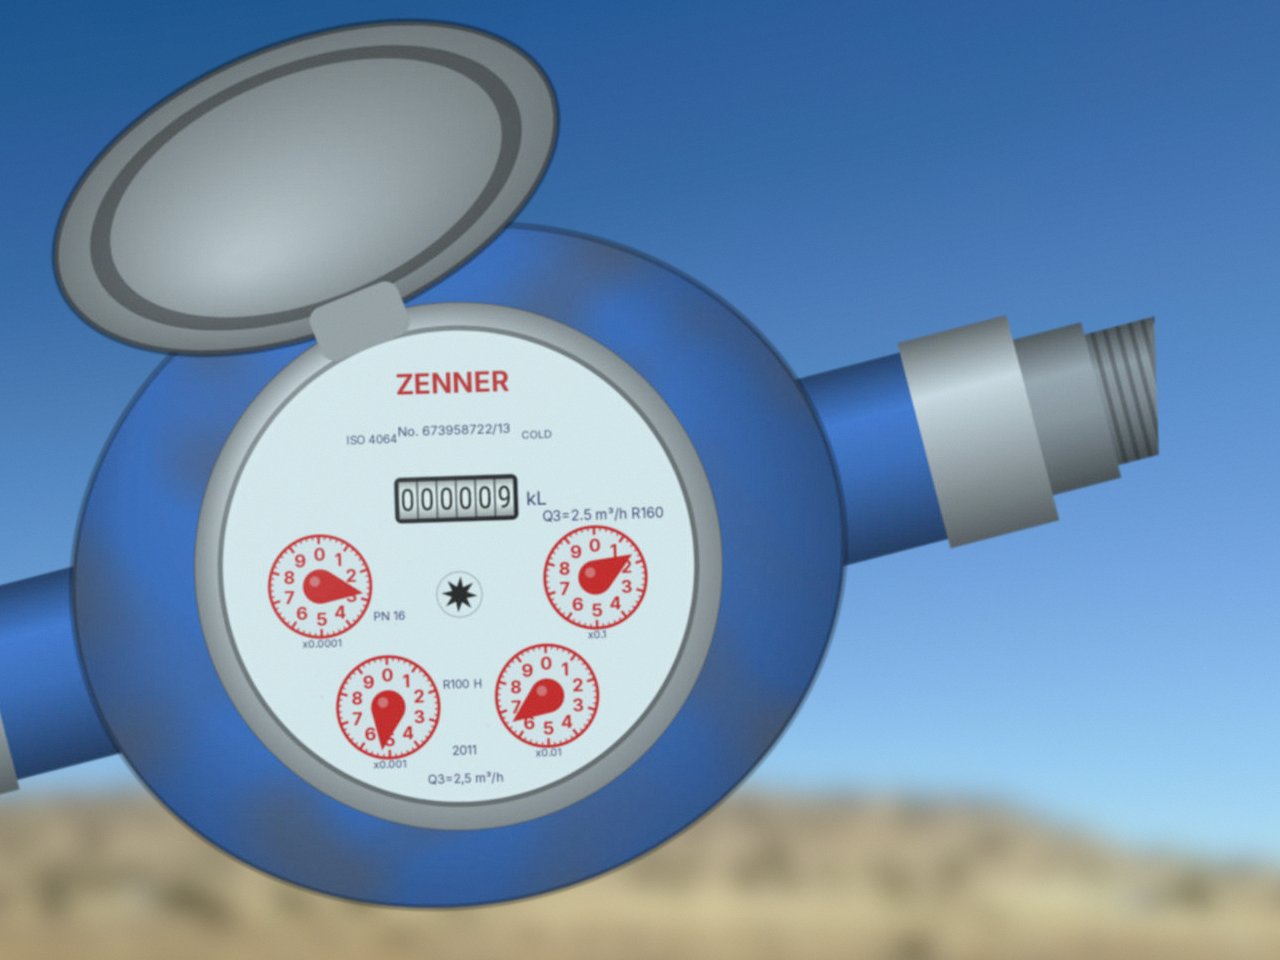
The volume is kL 9.1652
